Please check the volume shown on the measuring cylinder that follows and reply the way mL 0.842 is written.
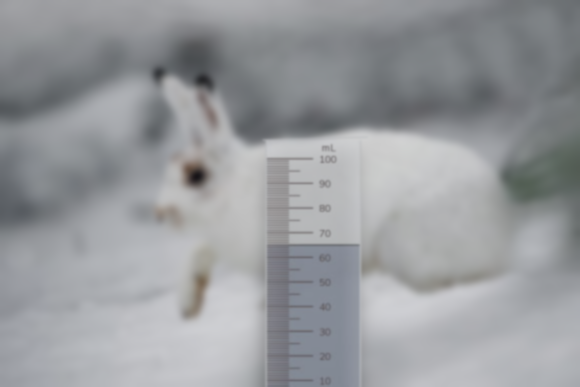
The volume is mL 65
